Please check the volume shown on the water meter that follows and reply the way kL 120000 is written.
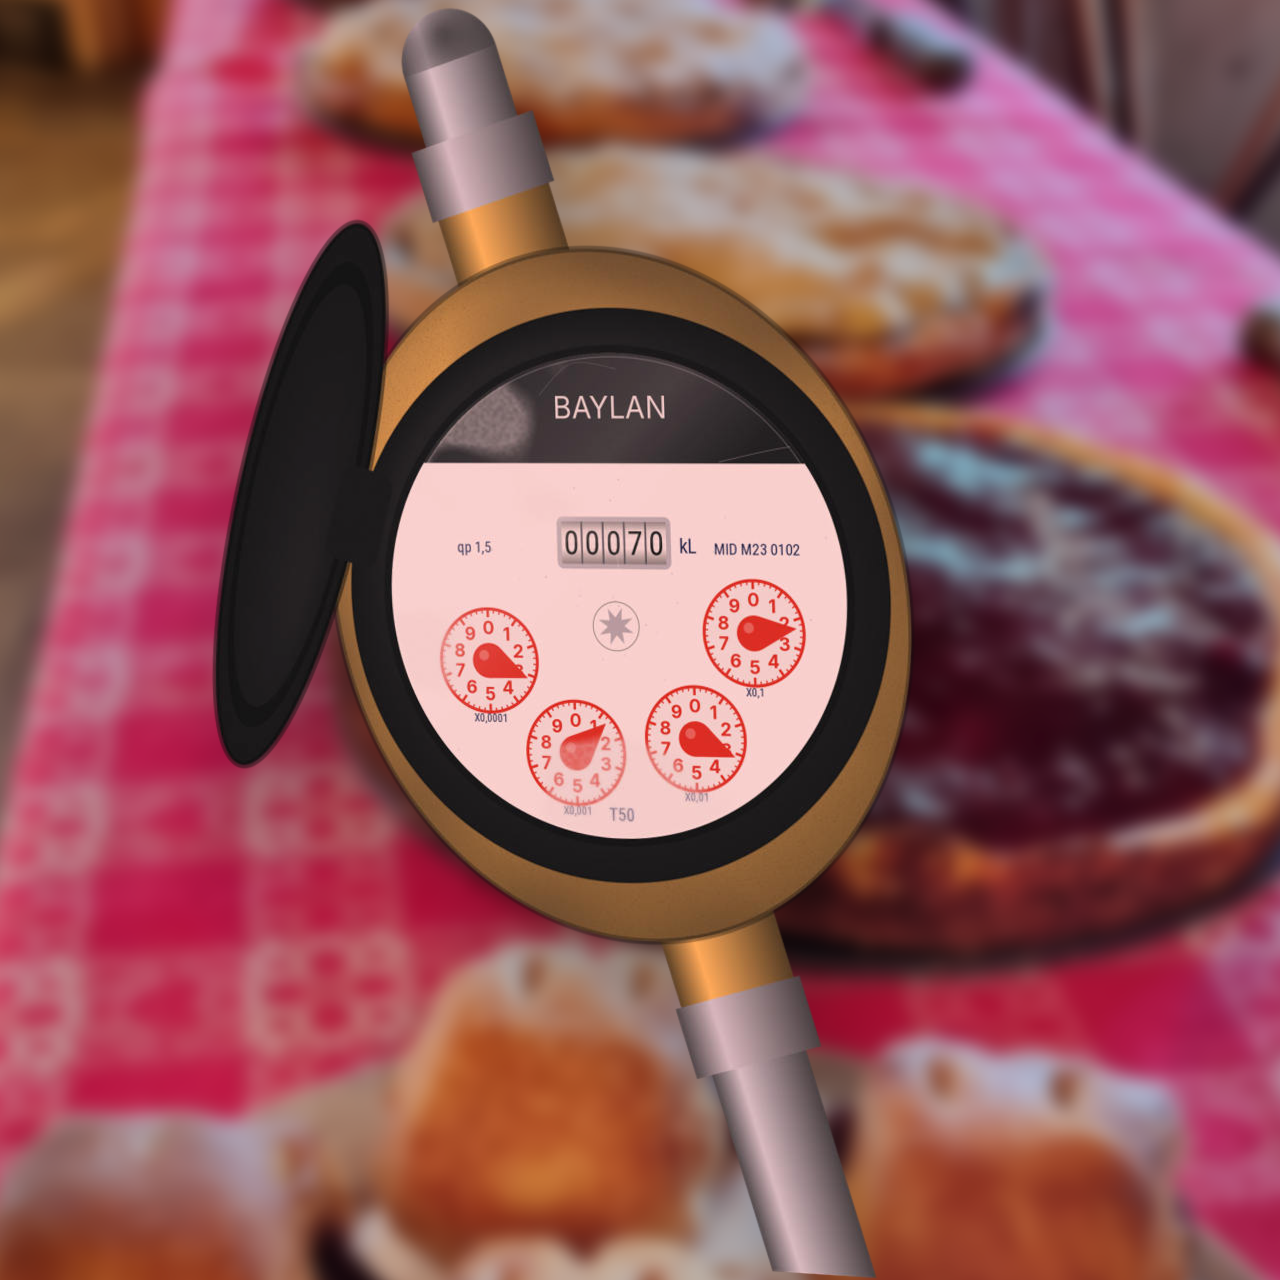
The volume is kL 70.2313
